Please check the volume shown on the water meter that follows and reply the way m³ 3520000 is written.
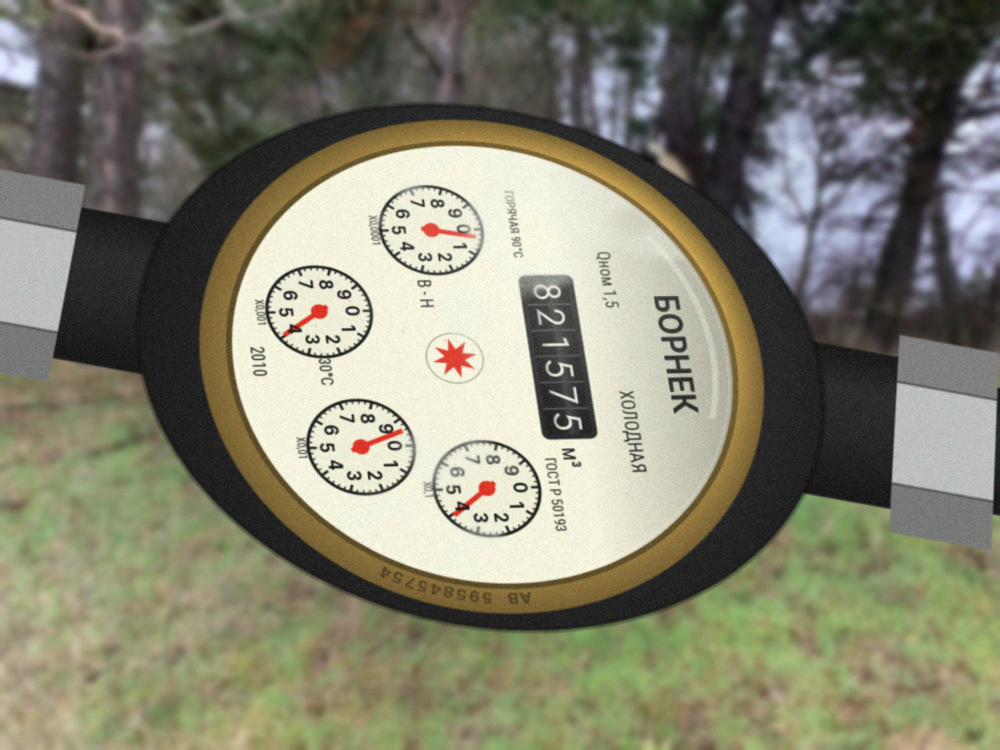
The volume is m³ 821575.3940
